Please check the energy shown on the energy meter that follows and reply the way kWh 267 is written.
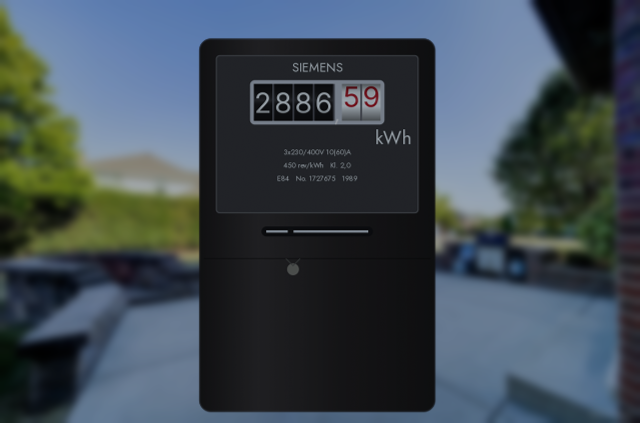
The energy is kWh 2886.59
